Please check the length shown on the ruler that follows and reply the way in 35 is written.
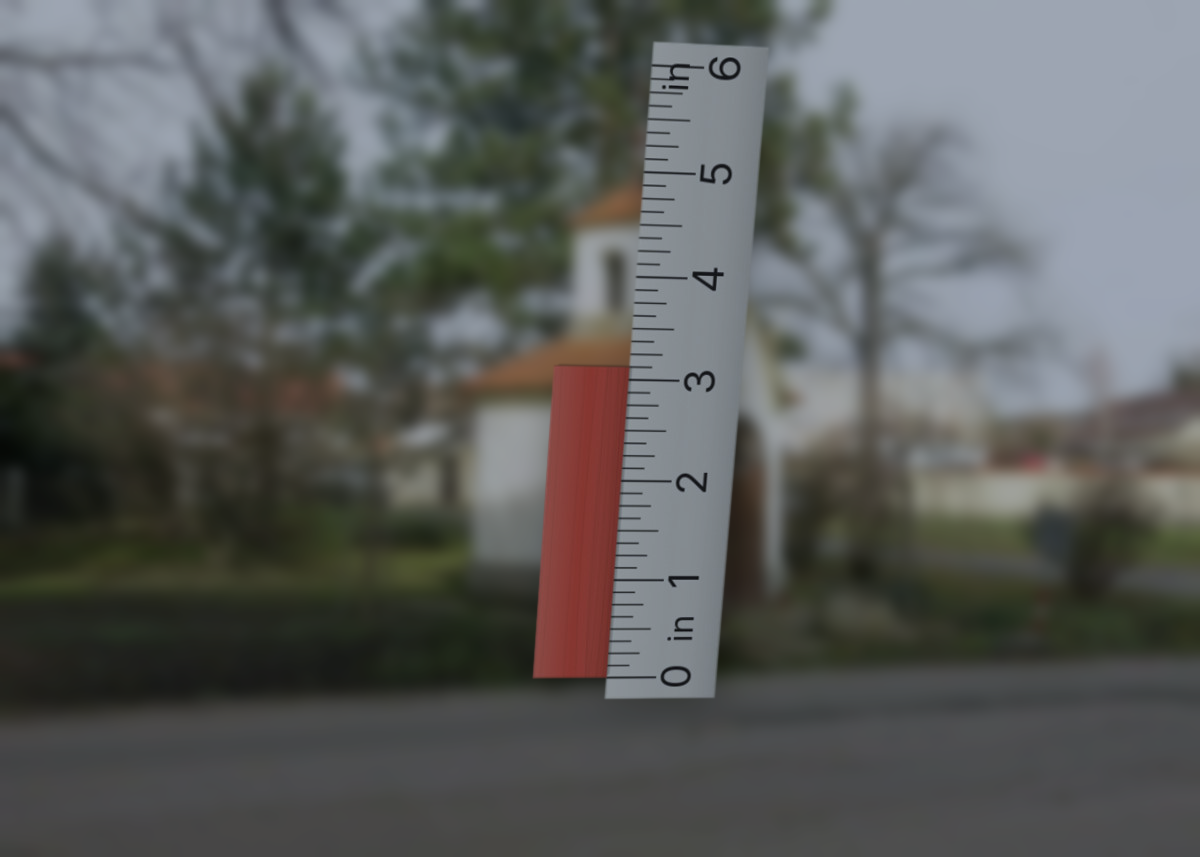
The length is in 3.125
